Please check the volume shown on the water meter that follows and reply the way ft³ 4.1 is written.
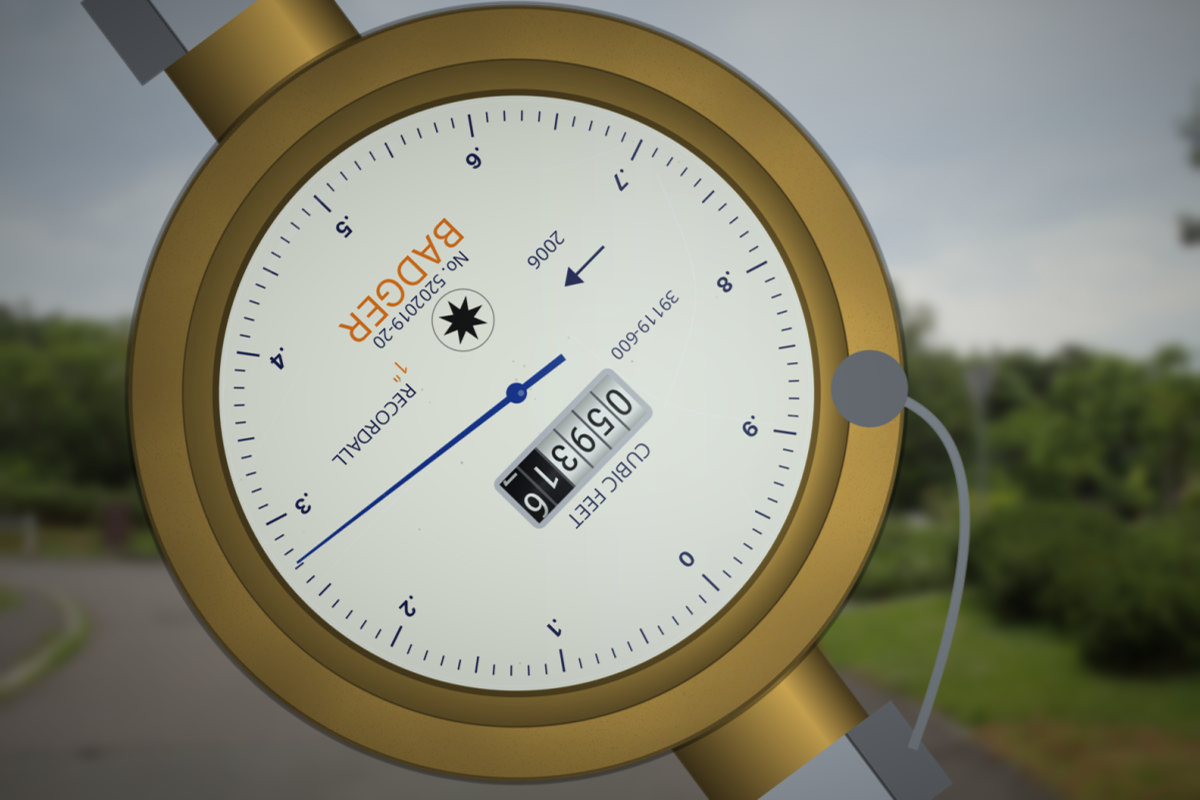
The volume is ft³ 59316.27
